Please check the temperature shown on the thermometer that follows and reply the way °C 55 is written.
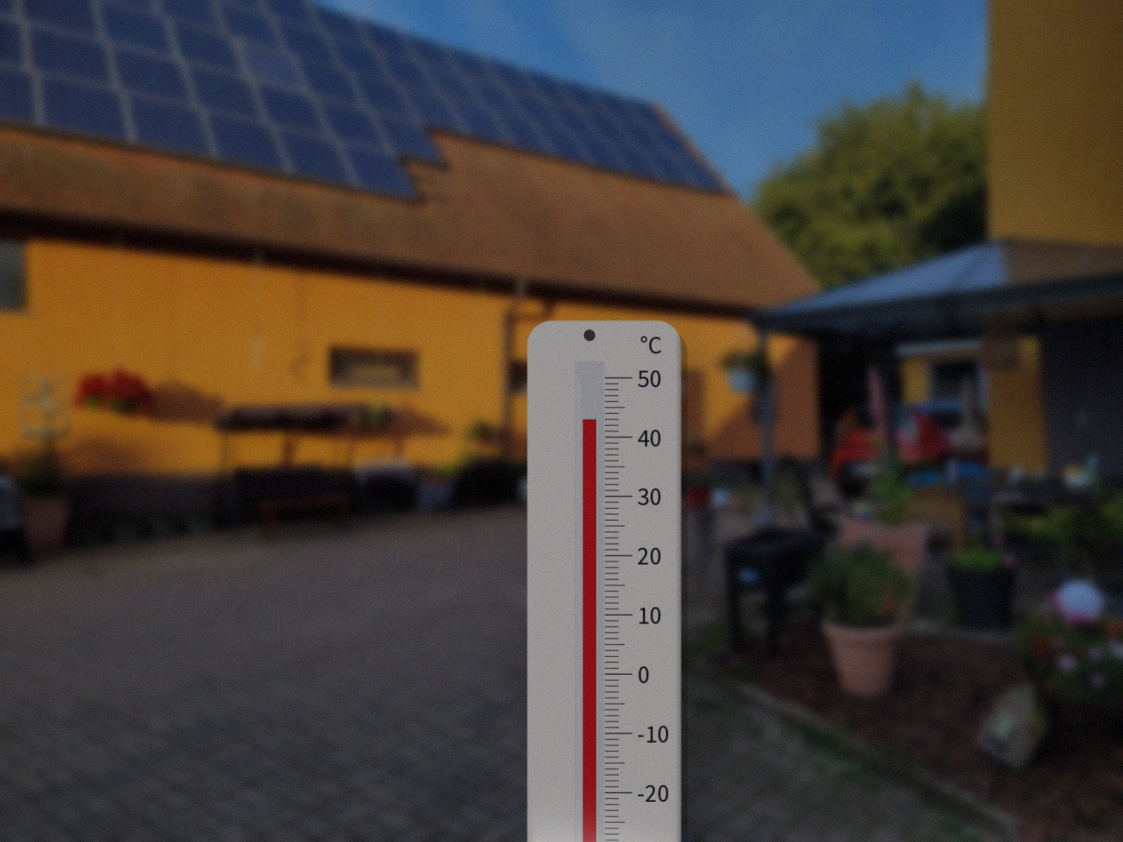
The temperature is °C 43
